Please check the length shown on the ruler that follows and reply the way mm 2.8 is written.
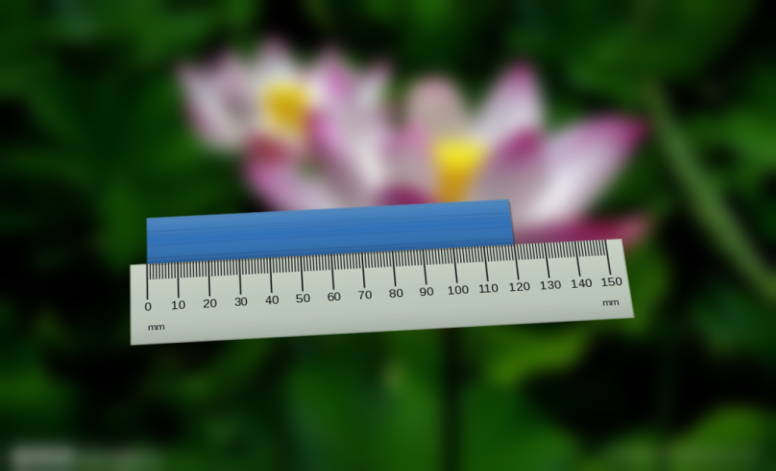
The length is mm 120
